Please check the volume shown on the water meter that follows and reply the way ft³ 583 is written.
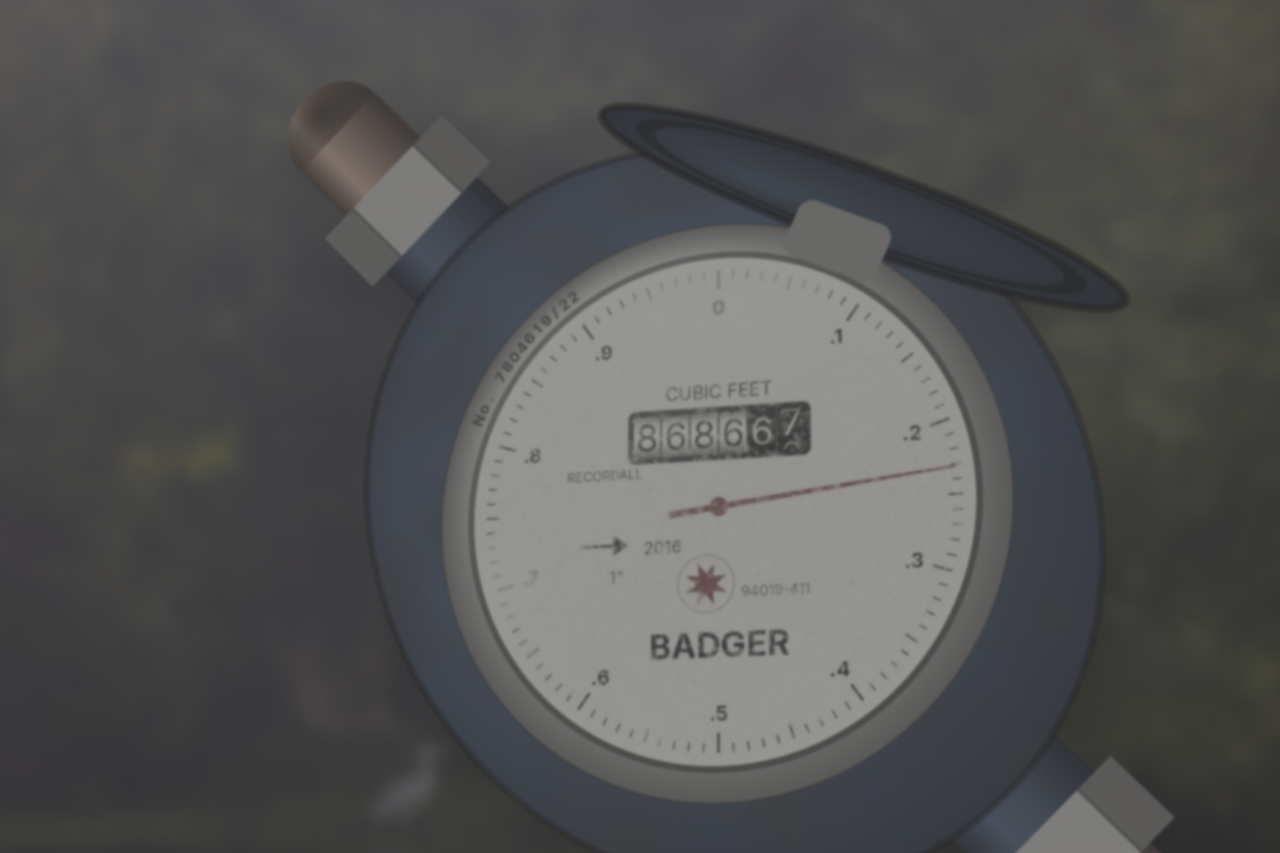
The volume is ft³ 868667.23
